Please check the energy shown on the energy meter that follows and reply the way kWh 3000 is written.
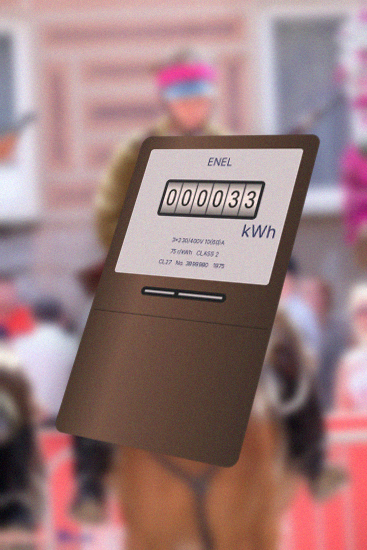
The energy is kWh 33
